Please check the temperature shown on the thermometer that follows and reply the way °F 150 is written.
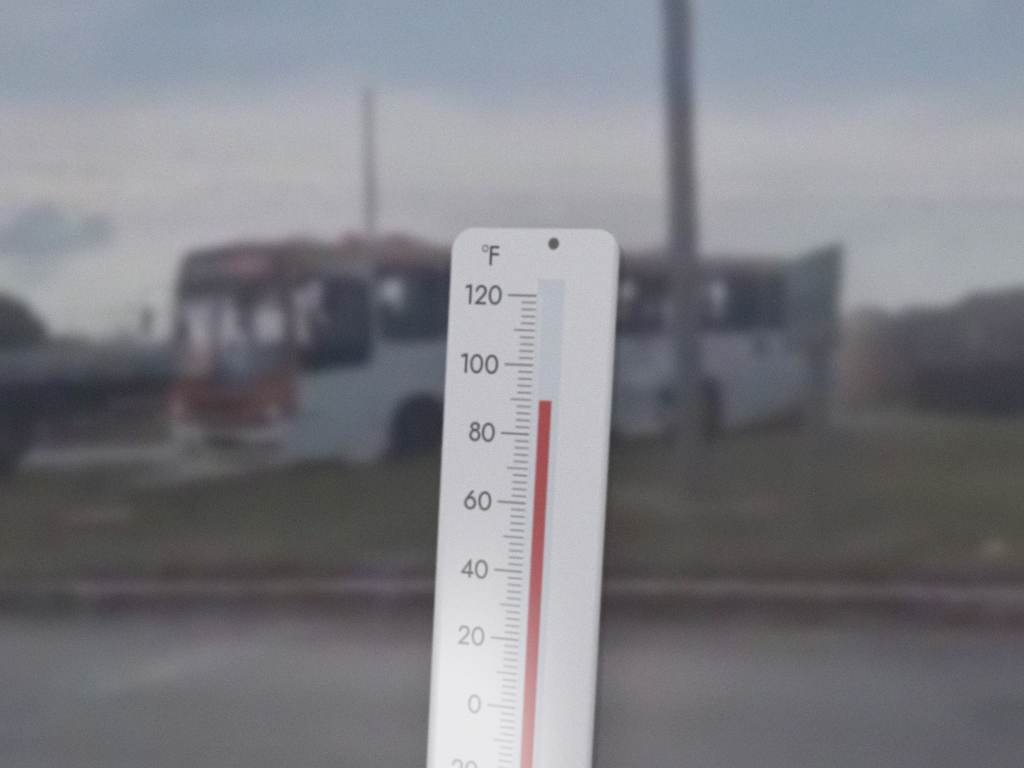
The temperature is °F 90
